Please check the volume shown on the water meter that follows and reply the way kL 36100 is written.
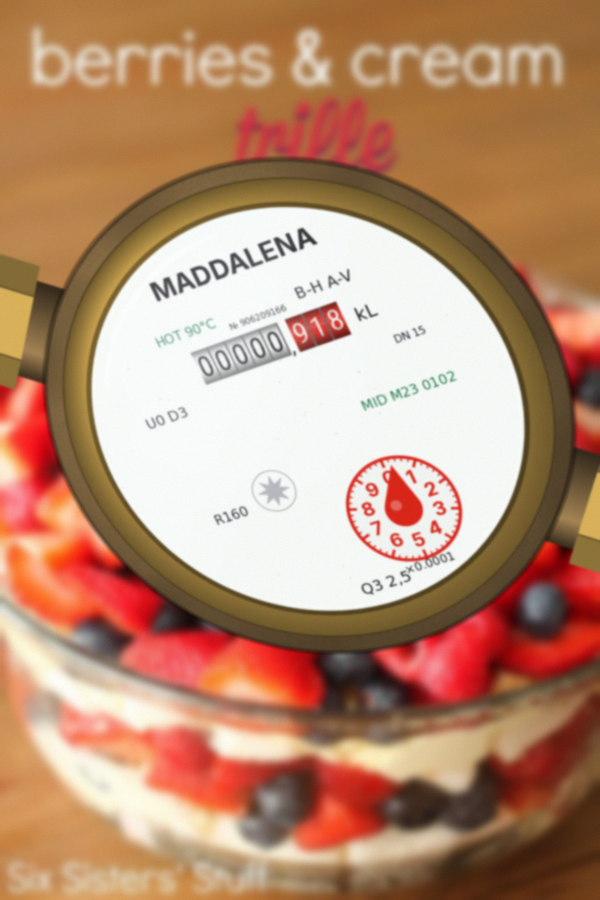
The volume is kL 0.9180
